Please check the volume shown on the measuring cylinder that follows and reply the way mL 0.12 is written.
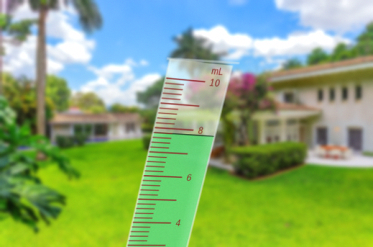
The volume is mL 7.8
